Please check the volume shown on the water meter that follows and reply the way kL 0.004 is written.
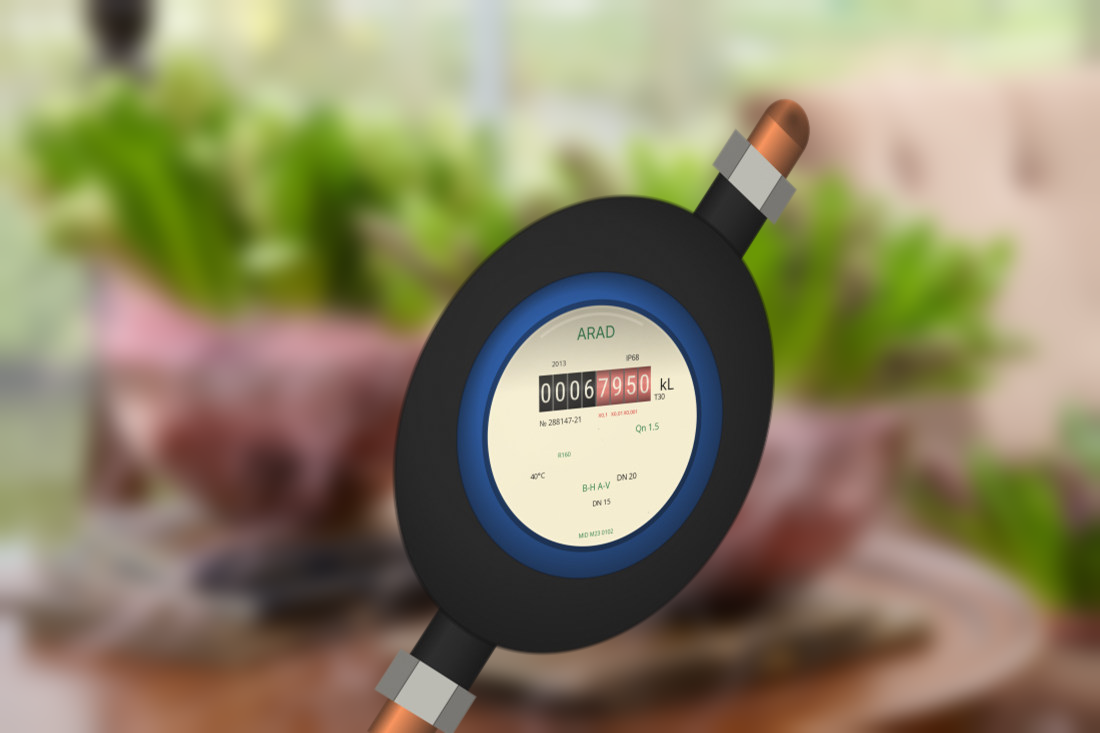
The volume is kL 6.7950
